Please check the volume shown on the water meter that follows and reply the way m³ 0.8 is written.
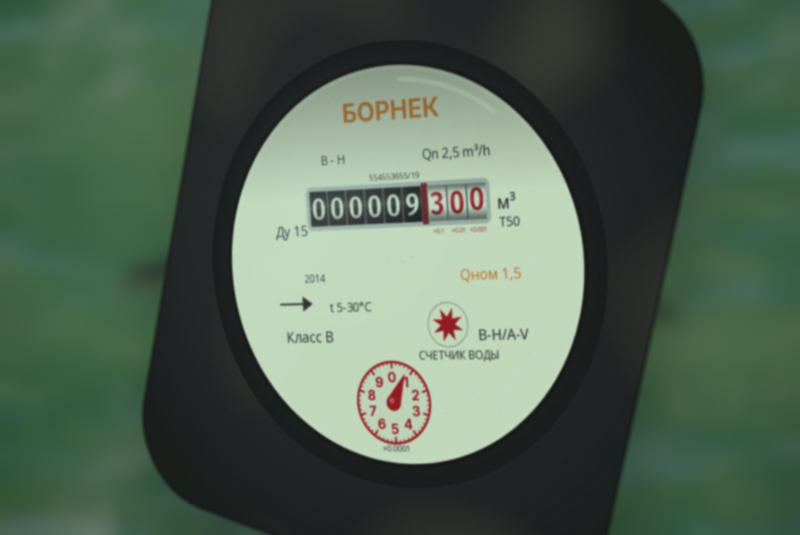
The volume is m³ 9.3000
